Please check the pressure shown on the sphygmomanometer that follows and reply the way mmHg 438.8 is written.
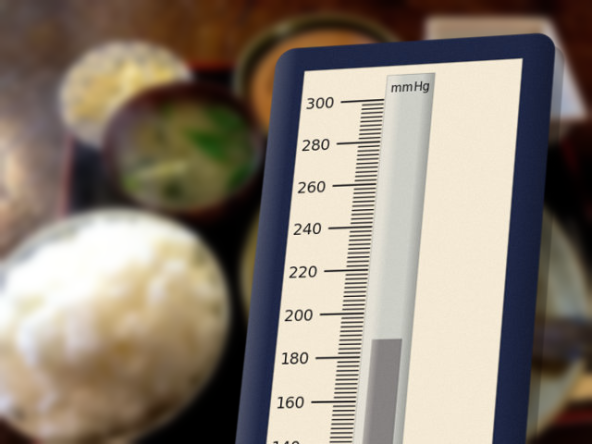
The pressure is mmHg 188
